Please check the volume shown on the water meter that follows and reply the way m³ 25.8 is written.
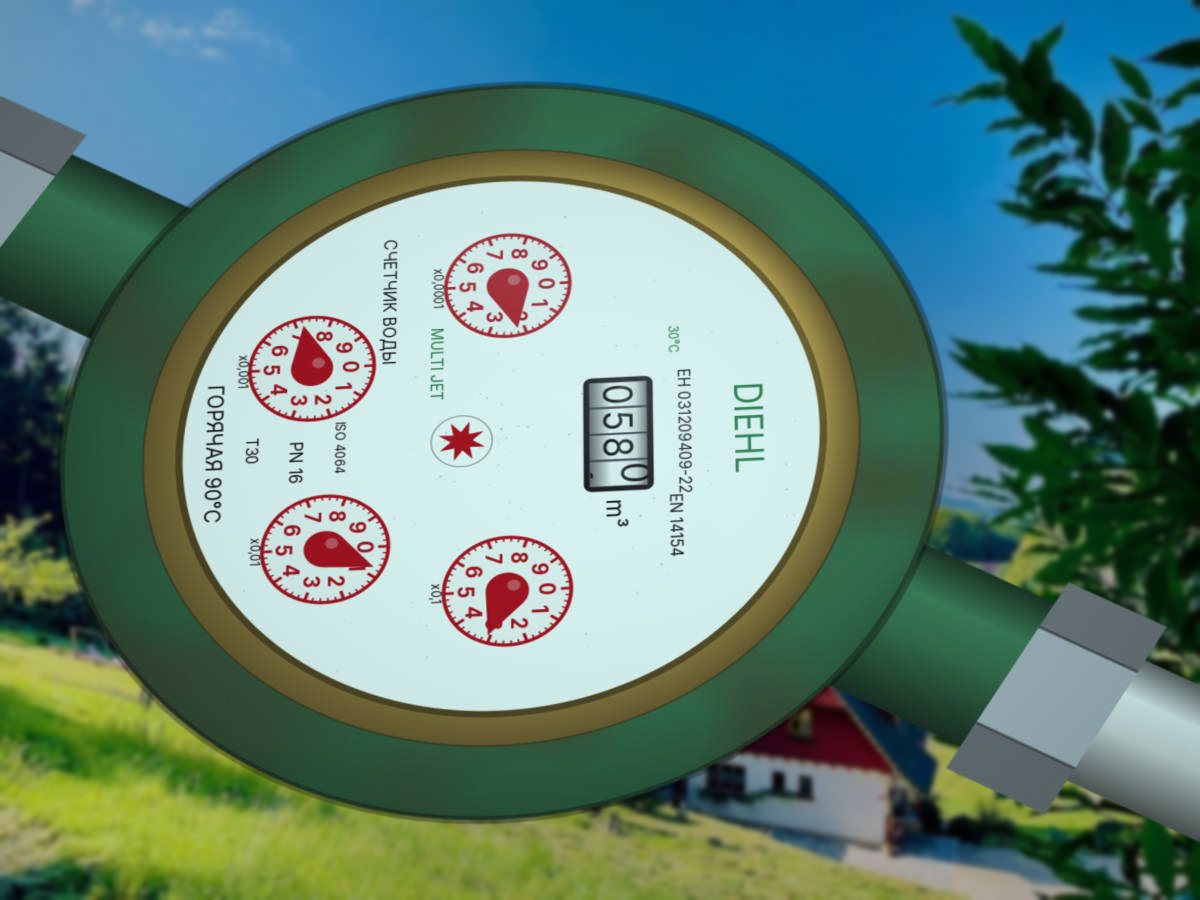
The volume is m³ 580.3072
